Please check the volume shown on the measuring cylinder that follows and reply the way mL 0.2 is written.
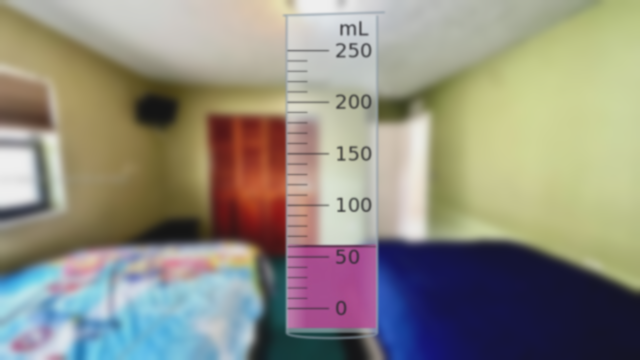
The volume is mL 60
